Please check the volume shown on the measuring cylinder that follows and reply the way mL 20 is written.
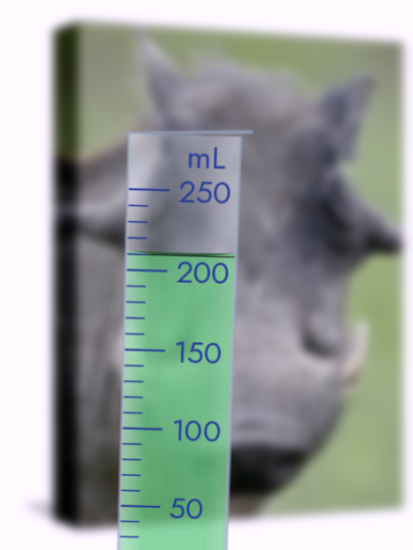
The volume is mL 210
